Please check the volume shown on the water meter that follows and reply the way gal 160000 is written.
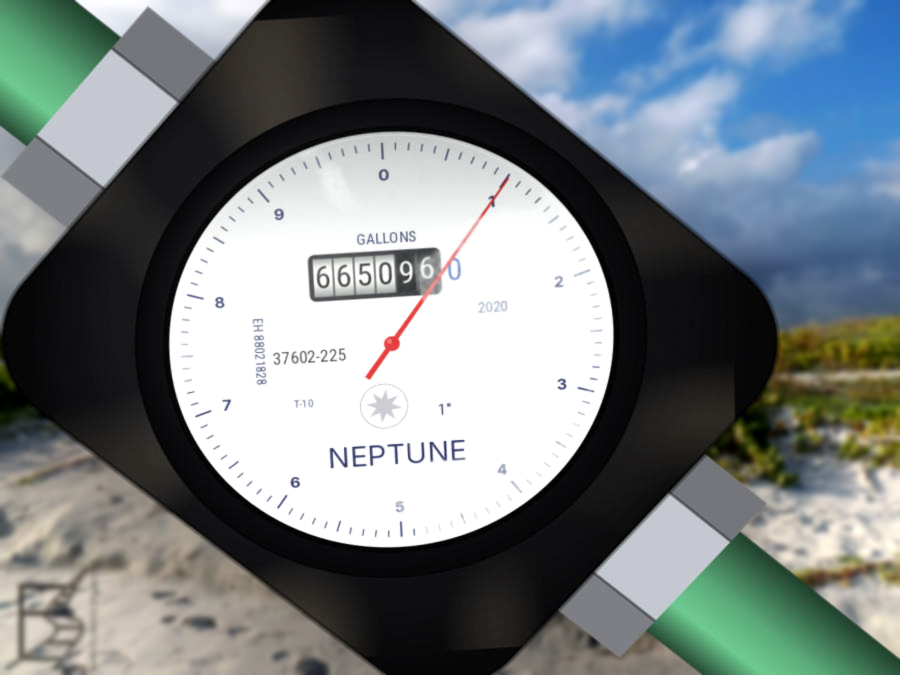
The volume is gal 6650961.0
